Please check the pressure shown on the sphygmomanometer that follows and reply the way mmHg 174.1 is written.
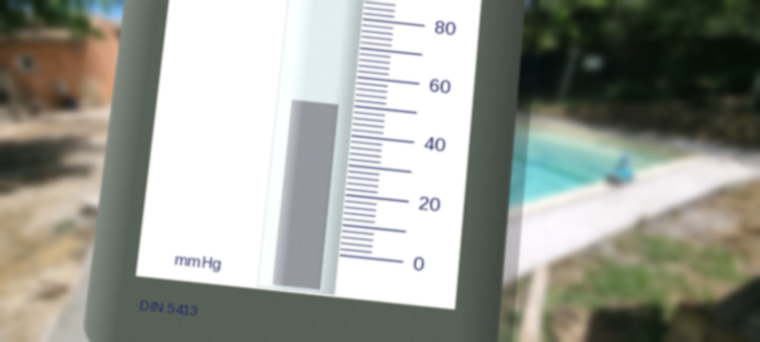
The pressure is mmHg 50
